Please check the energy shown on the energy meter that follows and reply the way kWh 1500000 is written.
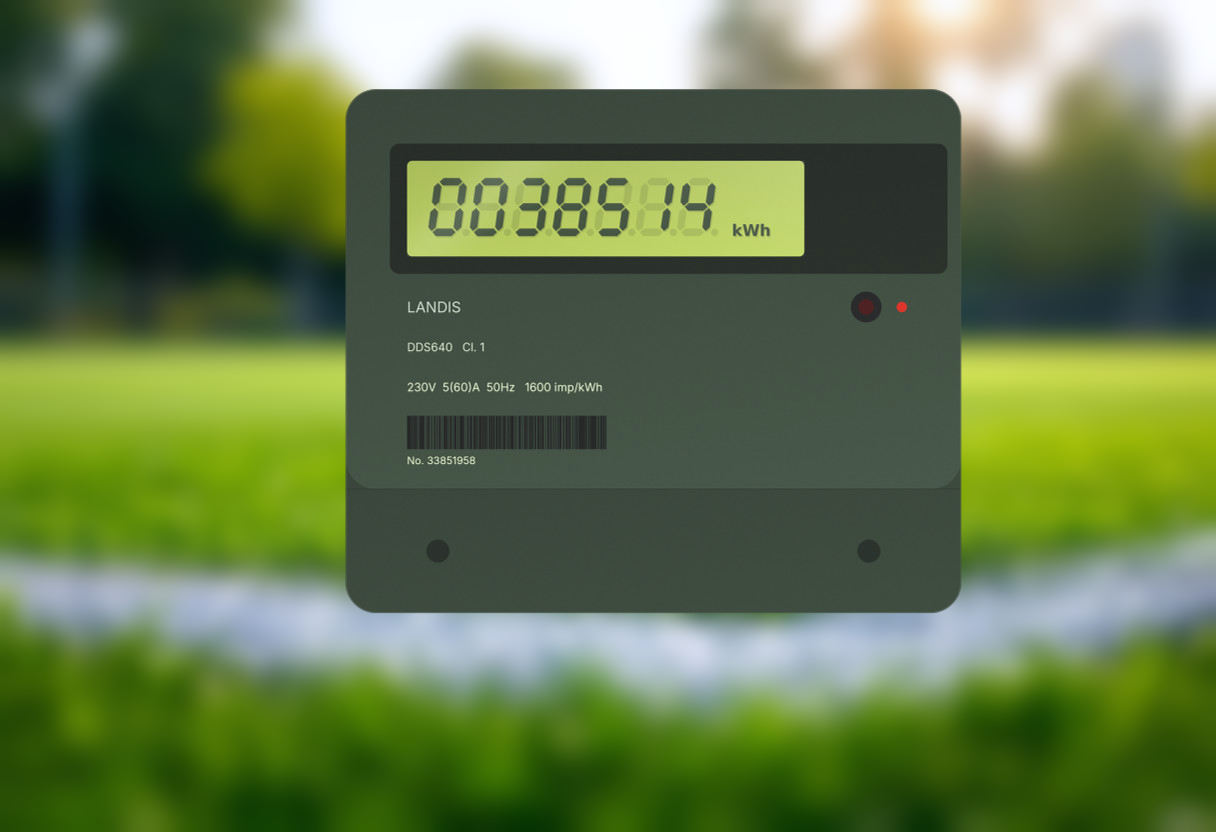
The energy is kWh 38514
